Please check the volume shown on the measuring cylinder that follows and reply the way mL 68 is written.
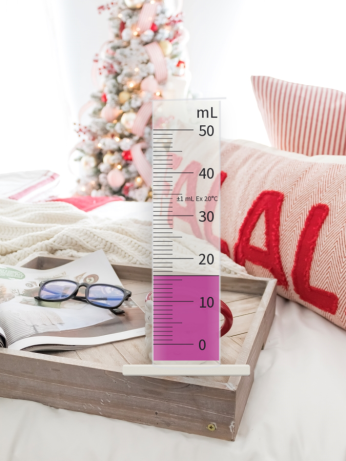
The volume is mL 16
